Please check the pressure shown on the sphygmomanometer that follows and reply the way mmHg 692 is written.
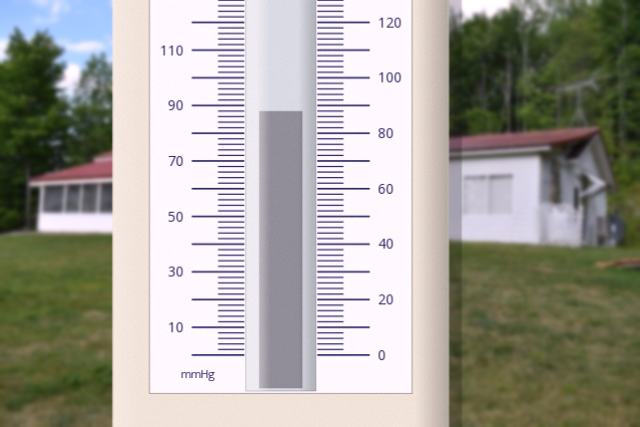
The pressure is mmHg 88
